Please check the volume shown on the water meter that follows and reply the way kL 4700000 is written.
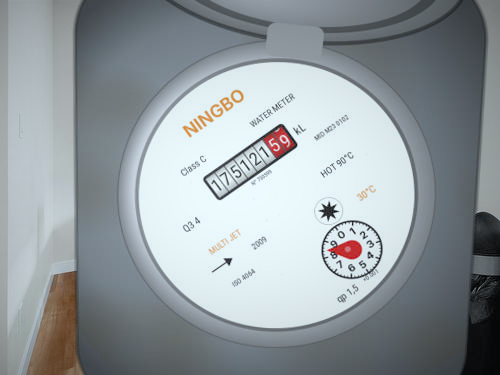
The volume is kL 175121.588
